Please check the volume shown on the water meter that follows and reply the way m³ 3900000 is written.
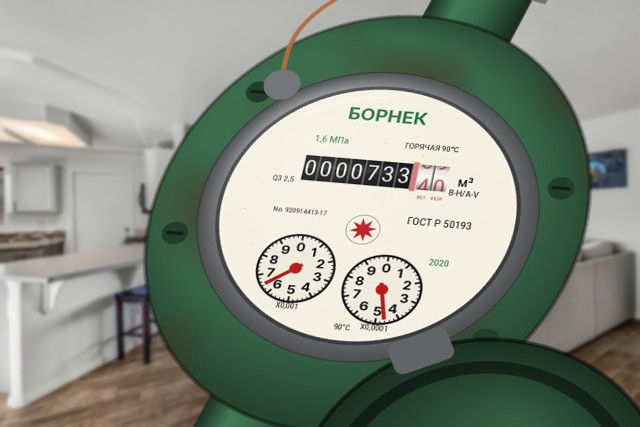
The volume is m³ 733.3964
